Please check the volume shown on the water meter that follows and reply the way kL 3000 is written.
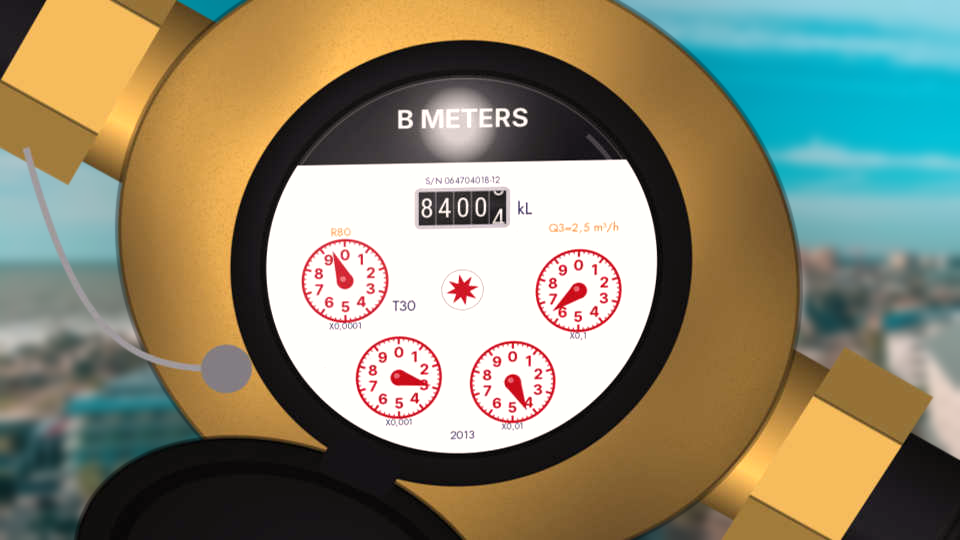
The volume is kL 84003.6429
